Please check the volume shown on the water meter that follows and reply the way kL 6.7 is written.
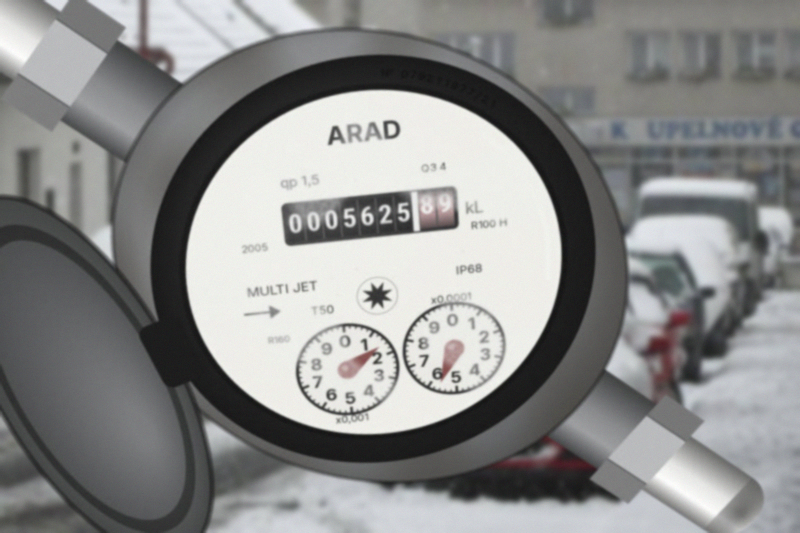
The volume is kL 5625.8915
